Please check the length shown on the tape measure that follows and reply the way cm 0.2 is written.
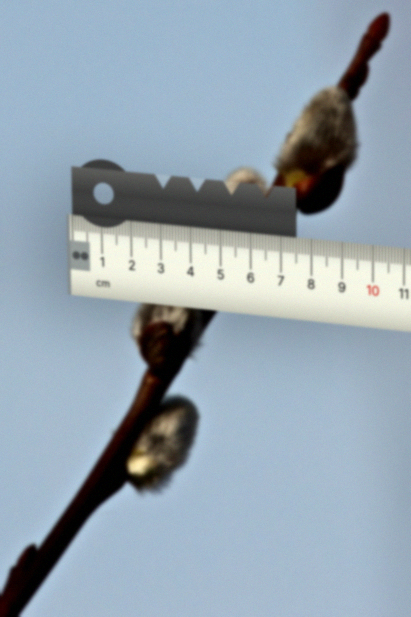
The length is cm 7.5
